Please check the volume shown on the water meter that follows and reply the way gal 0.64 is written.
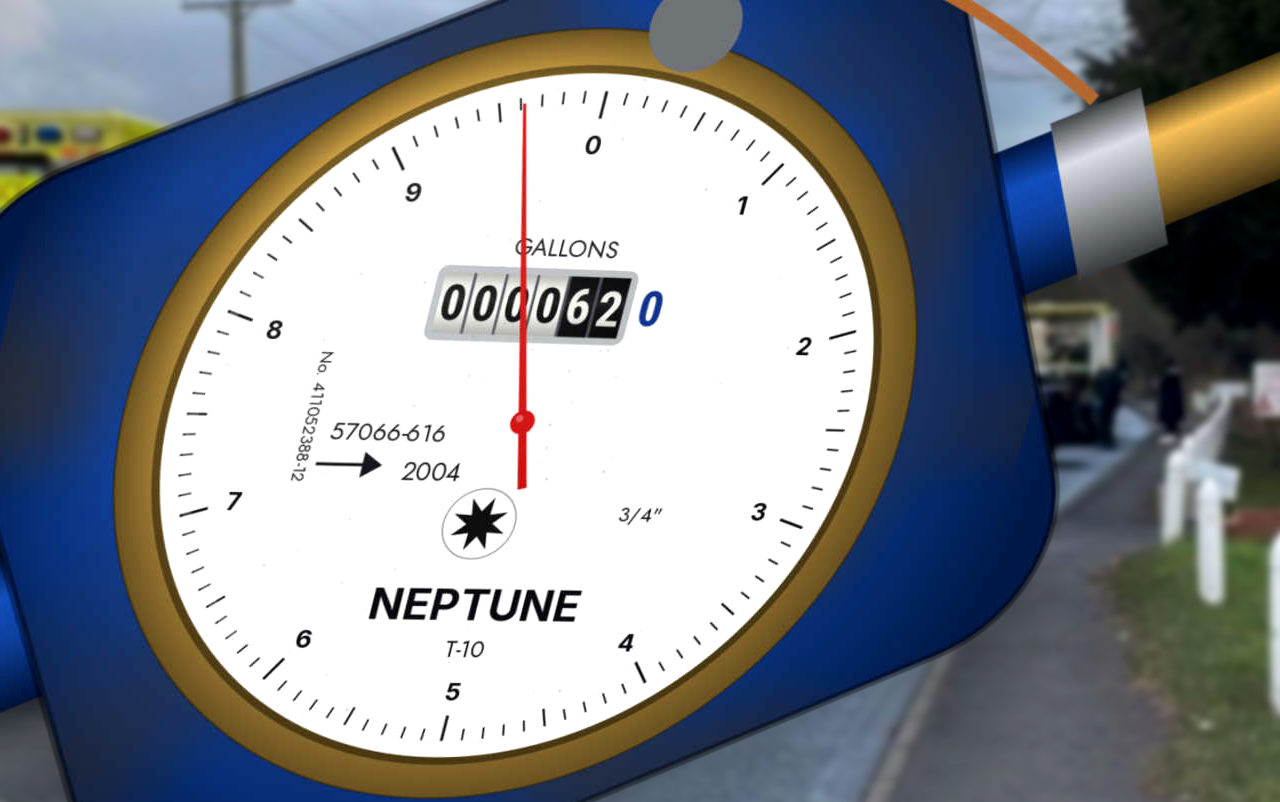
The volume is gal 619.6
